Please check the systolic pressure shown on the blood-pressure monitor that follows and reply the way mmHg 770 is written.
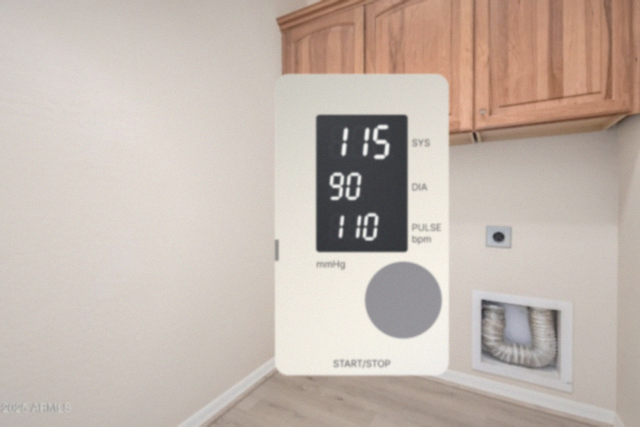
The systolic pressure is mmHg 115
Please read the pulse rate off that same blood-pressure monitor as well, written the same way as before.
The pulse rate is bpm 110
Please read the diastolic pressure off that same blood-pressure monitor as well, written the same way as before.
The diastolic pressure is mmHg 90
